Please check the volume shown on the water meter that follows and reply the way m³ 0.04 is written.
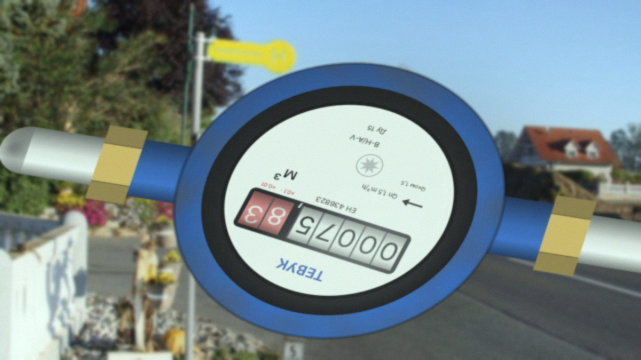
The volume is m³ 75.83
